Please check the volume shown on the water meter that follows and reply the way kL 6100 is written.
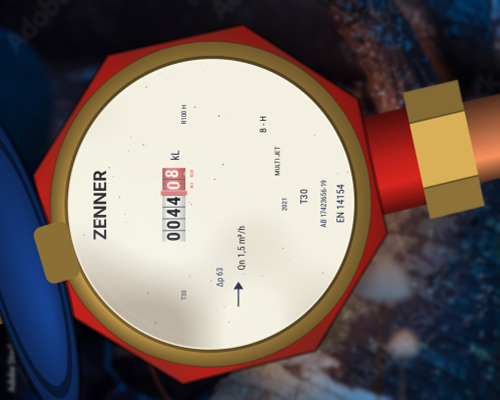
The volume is kL 44.08
